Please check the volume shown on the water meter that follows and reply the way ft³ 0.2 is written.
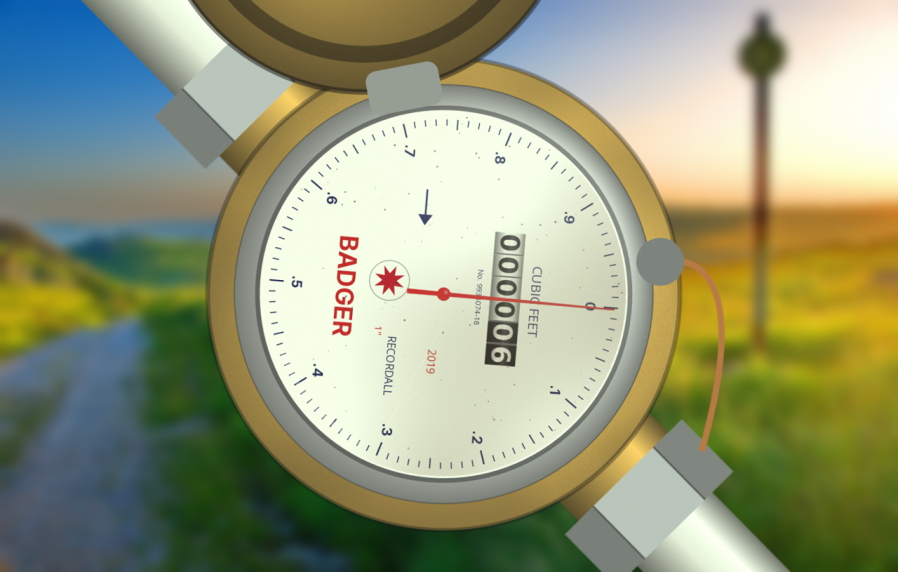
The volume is ft³ 6.00
